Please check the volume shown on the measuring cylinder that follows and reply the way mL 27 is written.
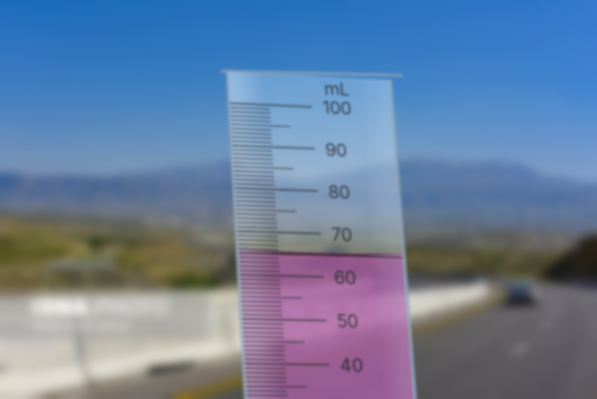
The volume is mL 65
